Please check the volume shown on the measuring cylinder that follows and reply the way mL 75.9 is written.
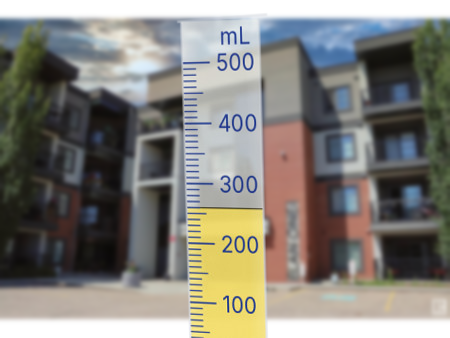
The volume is mL 260
